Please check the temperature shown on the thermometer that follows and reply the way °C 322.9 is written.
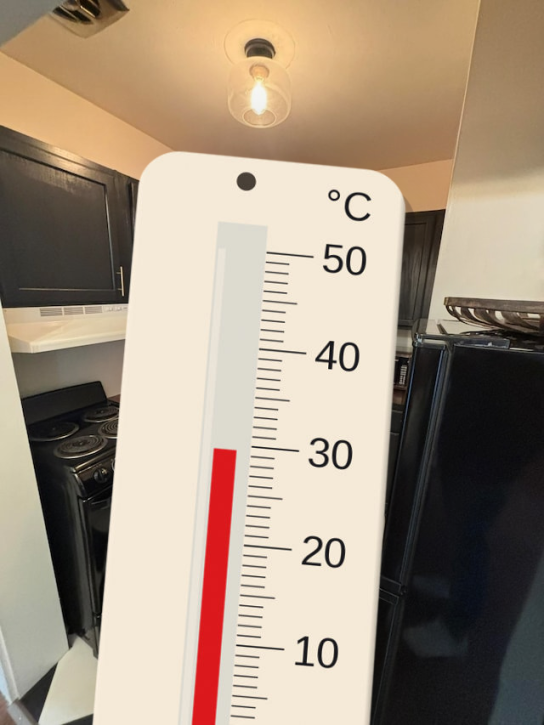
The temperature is °C 29.5
